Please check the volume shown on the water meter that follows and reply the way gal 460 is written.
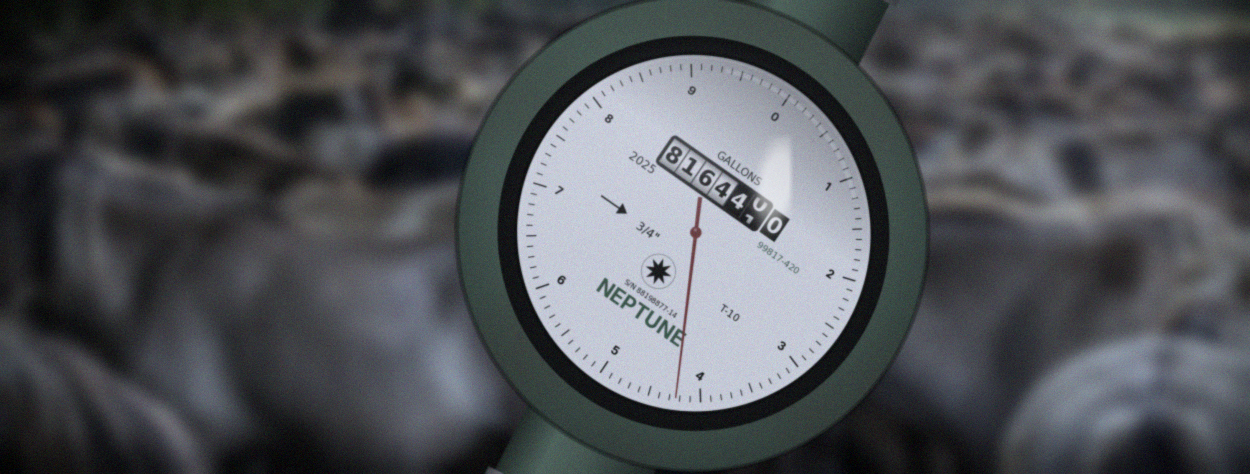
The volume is gal 8164404.2
